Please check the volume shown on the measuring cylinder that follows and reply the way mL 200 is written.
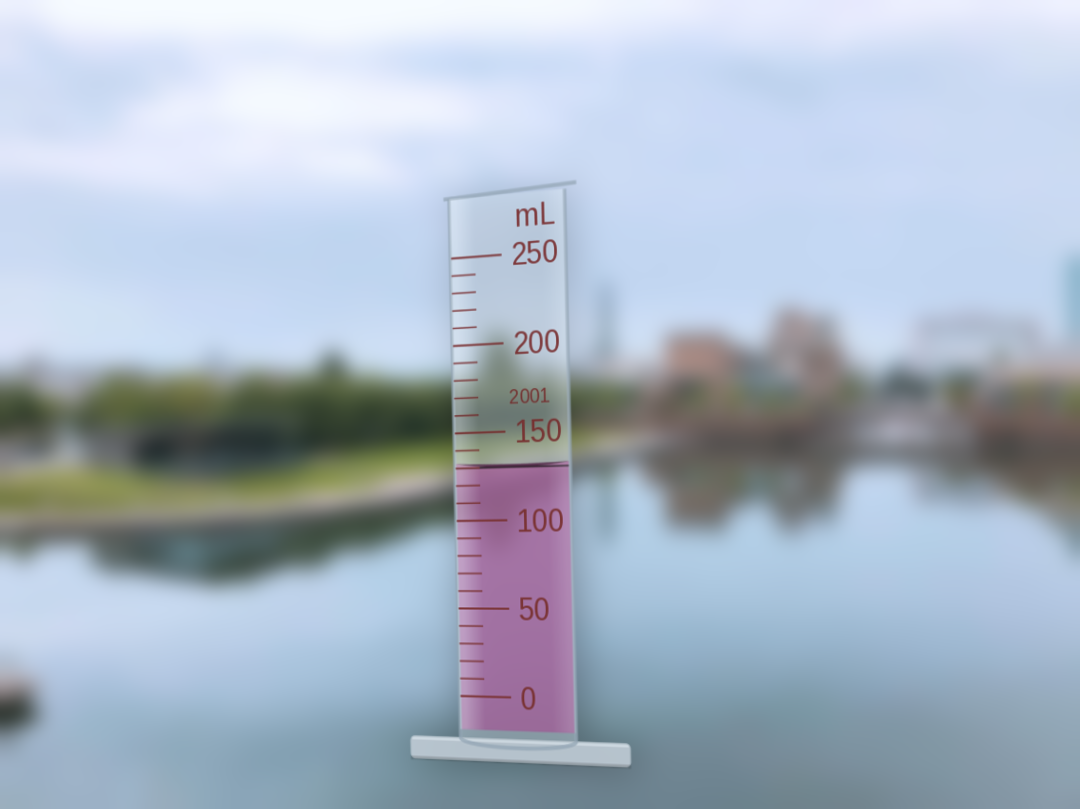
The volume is mL 130
